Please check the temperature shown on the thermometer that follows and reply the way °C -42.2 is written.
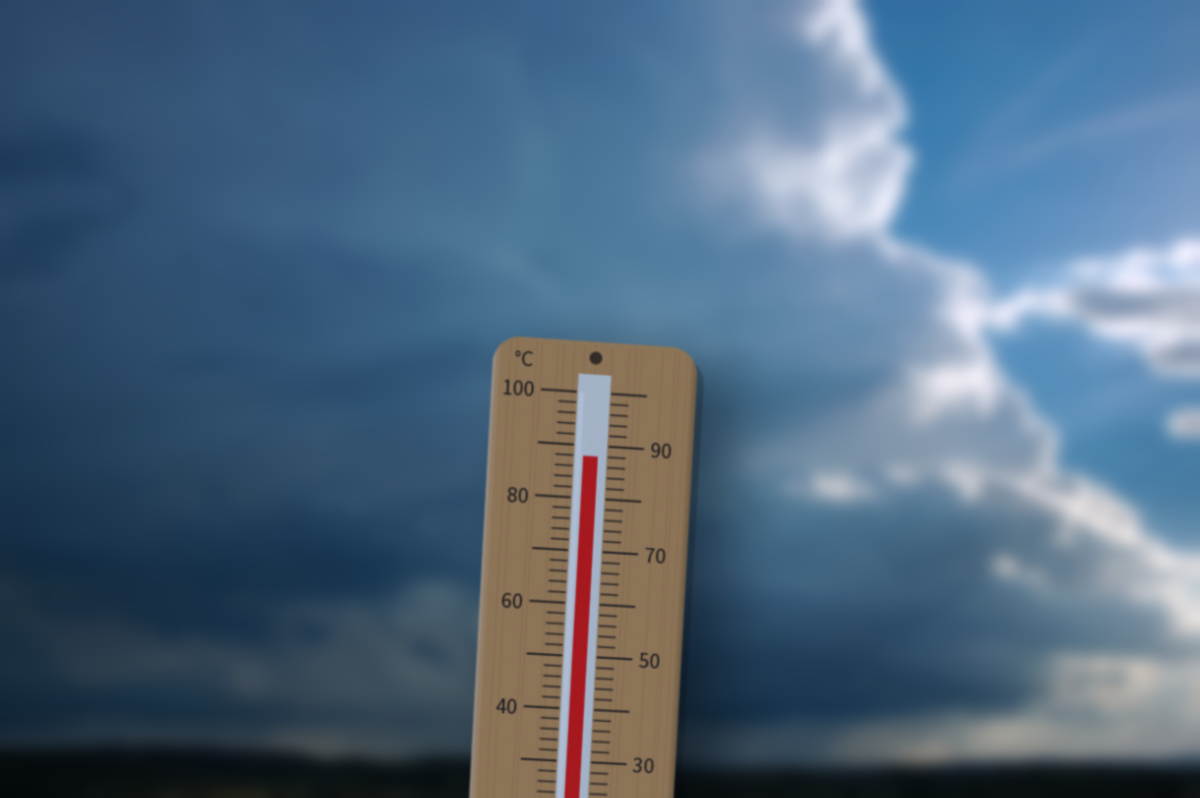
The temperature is °C 88
